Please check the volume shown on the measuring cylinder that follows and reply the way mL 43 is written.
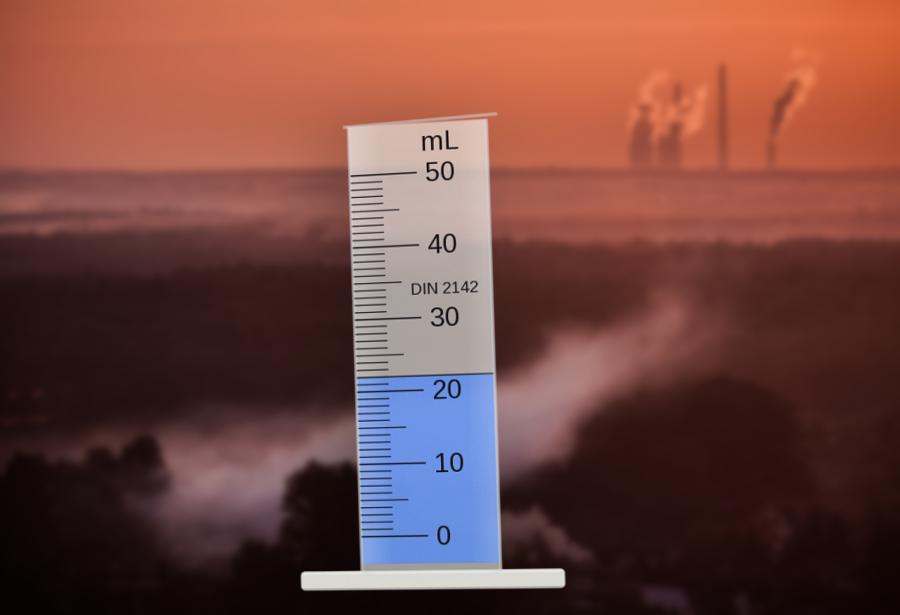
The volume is mL 22
